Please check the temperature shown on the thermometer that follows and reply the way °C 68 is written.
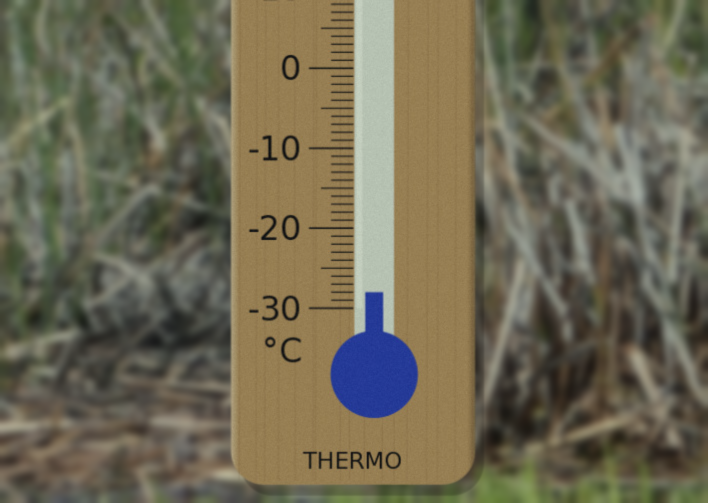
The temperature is °C -28
